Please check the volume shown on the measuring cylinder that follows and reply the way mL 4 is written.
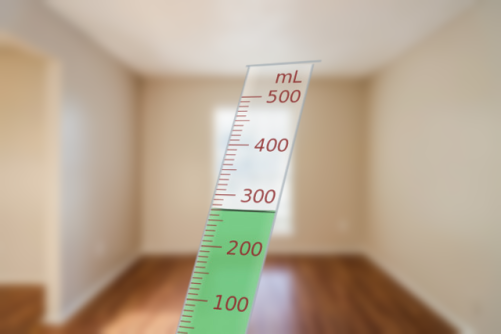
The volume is mL 270
